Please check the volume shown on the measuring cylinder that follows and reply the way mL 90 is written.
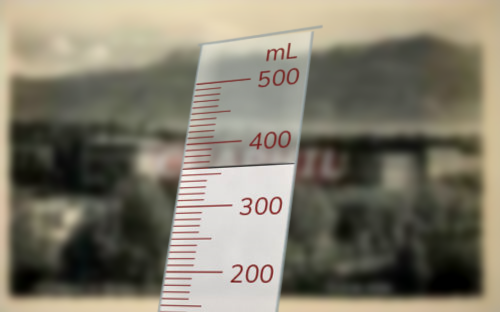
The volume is mL 360
